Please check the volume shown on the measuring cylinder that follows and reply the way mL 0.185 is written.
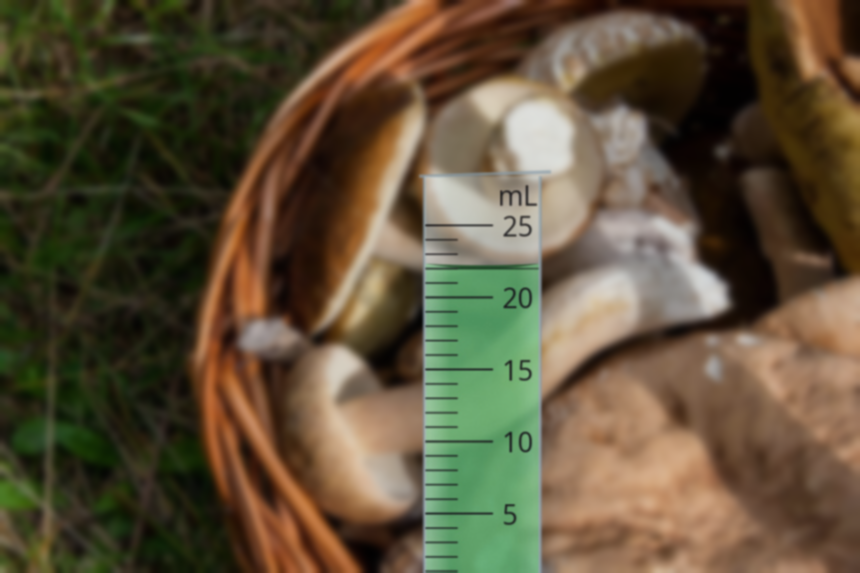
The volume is mL 22
